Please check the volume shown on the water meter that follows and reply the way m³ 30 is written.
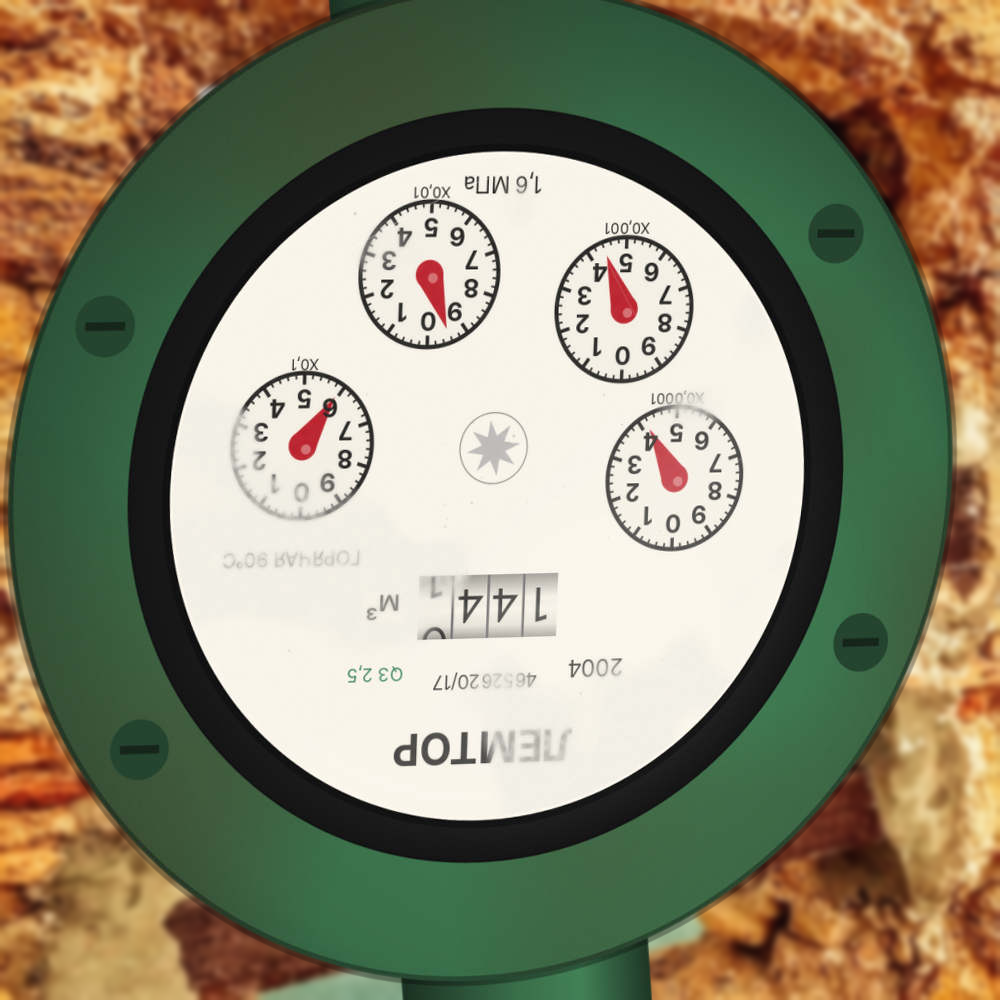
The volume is m³ 1440.5944
